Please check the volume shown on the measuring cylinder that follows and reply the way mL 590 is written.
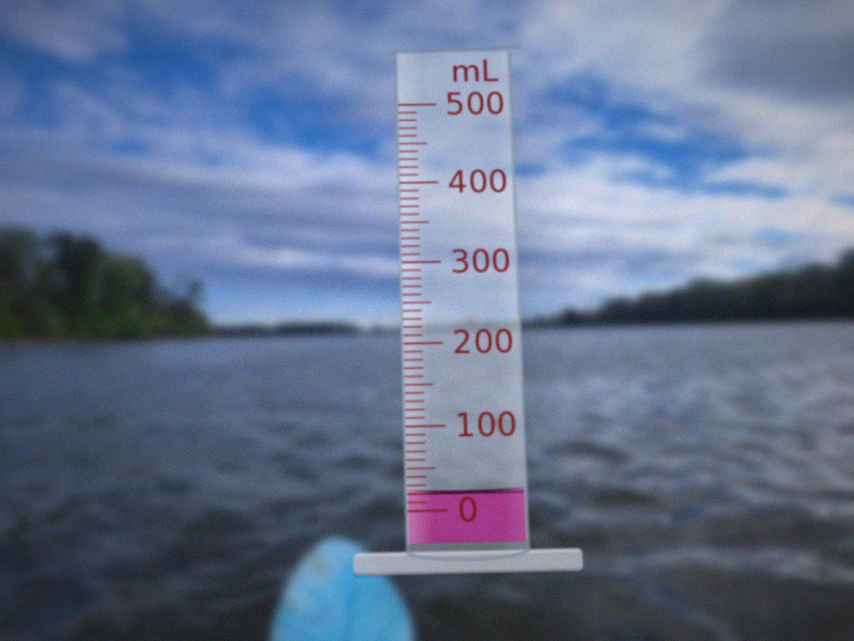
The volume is mL 20
